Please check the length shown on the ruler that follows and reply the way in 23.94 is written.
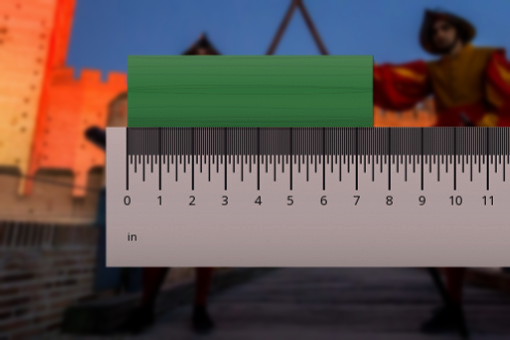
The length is in 7.5
